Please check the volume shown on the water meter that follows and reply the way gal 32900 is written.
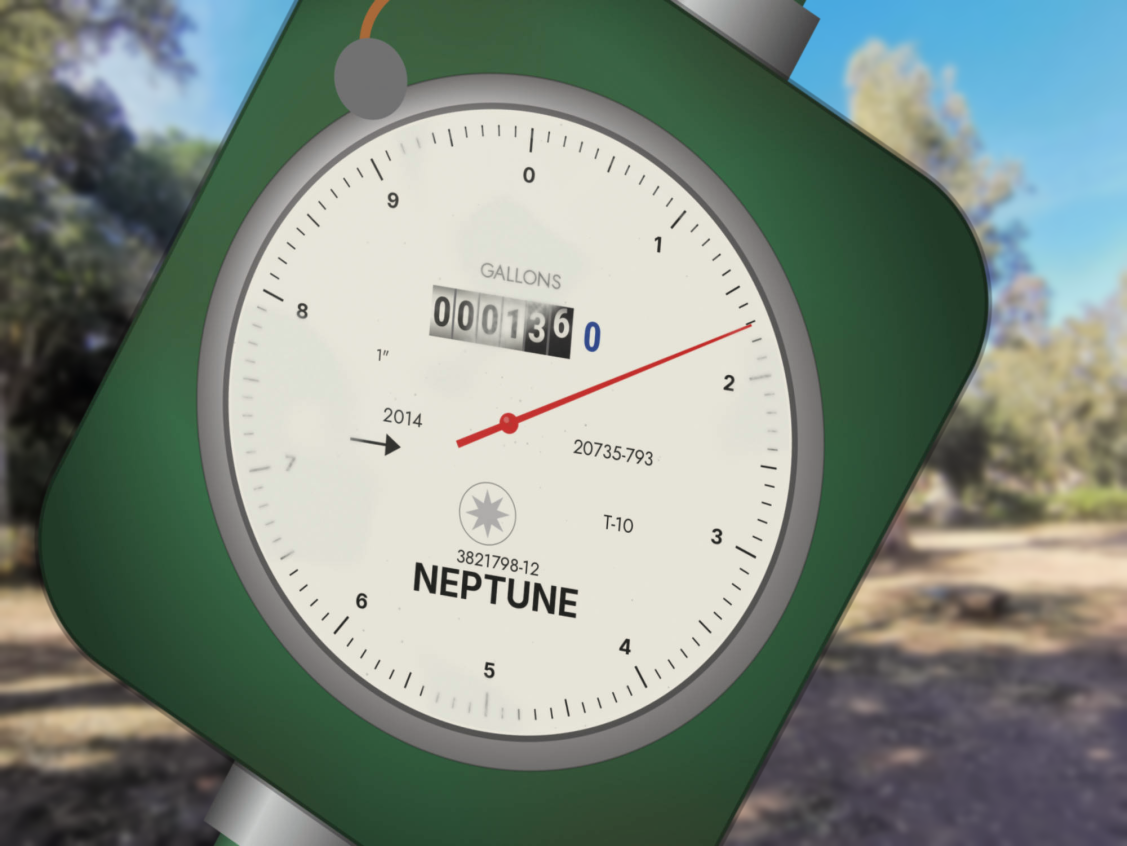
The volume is gal 1361.7
